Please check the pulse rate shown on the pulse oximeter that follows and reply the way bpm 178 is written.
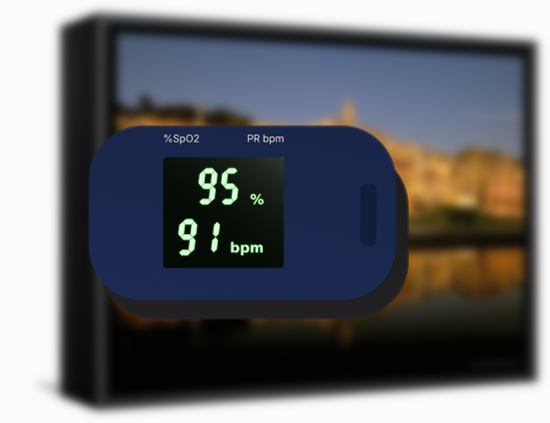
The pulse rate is bpm 91
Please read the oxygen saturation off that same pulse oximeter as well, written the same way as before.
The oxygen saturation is % 95
